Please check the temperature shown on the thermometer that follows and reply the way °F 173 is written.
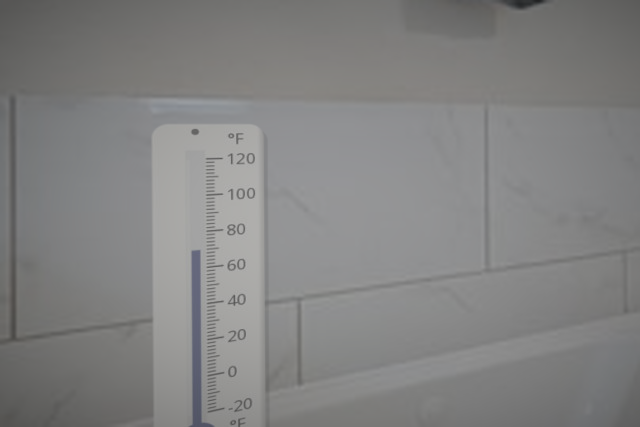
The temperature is °F 70
